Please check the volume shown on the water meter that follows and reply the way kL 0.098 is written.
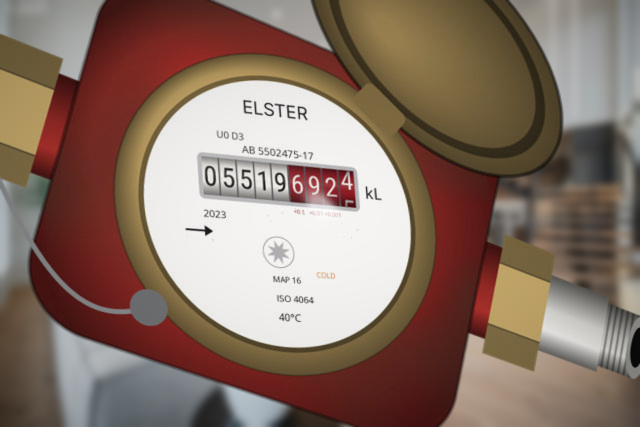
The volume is kL 5519.6924
